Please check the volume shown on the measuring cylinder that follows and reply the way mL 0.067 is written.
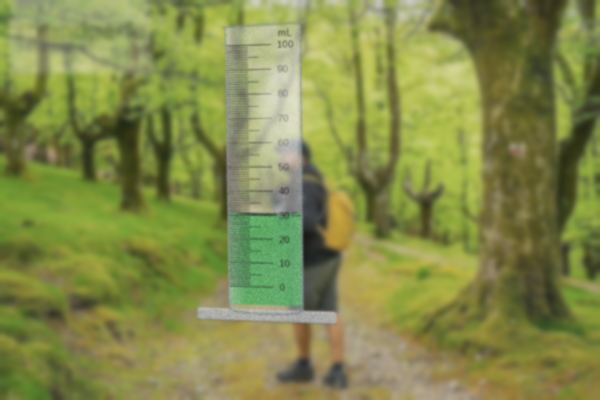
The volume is mL 30
